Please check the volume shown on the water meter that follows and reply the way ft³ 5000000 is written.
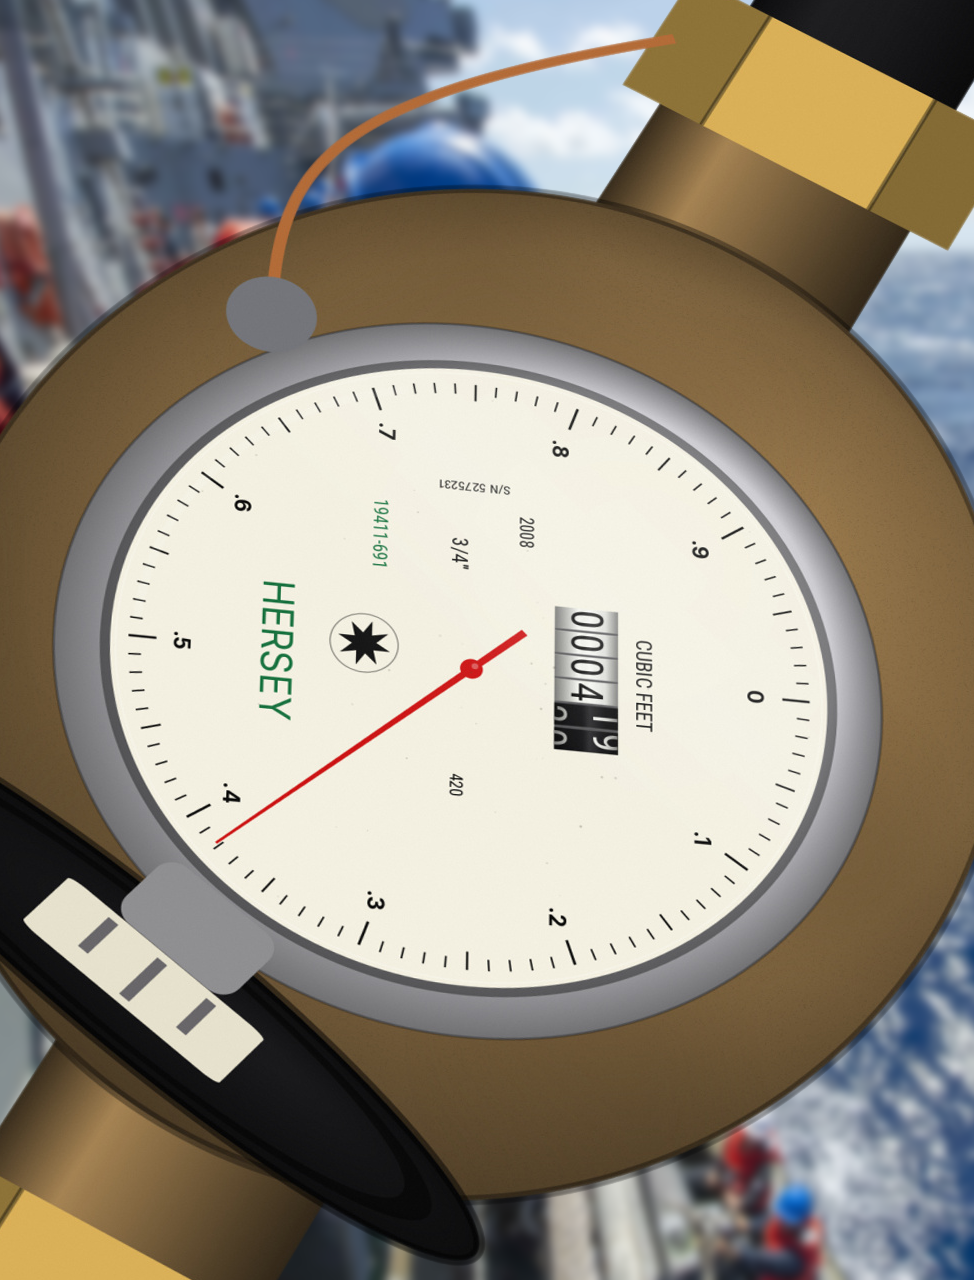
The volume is ft³ 419.38
